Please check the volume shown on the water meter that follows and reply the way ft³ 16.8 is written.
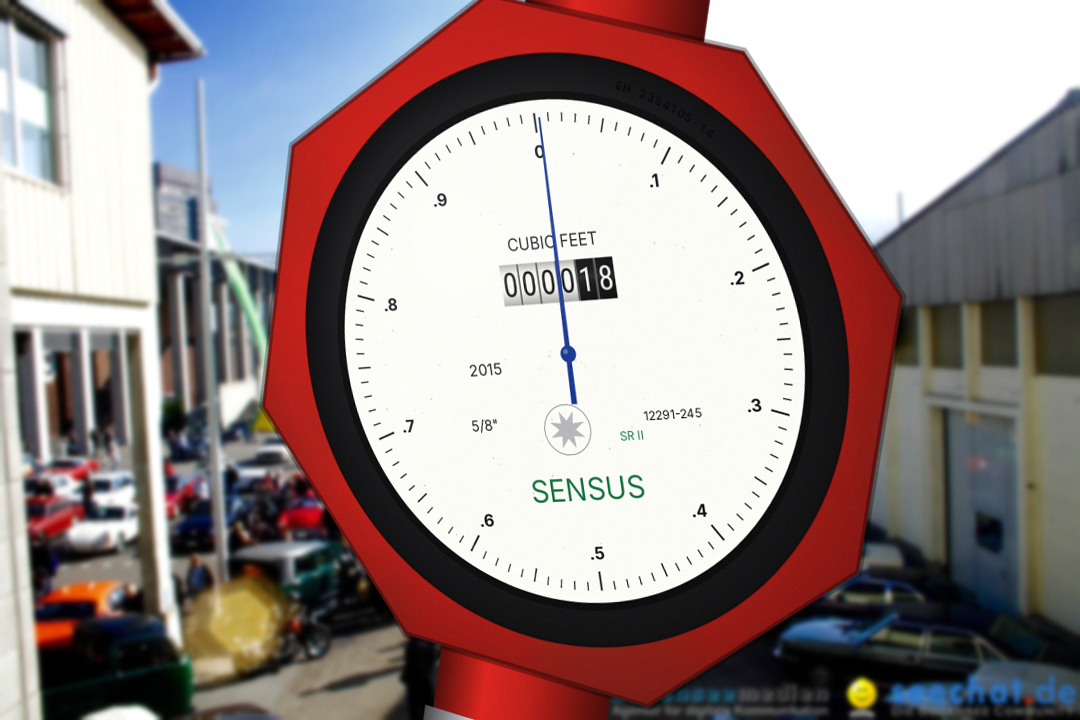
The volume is ft³ 18.00
